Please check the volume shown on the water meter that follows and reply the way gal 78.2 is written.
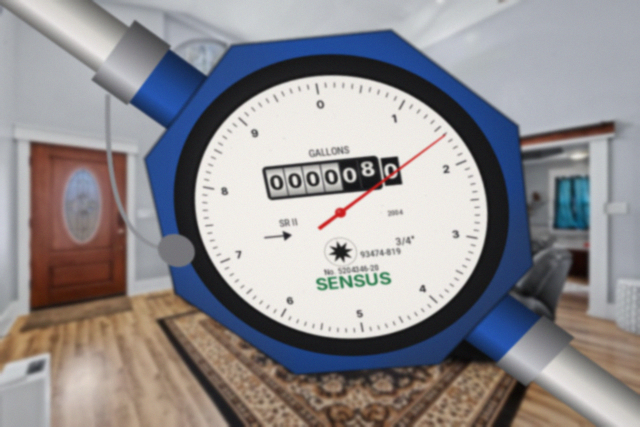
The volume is gal 81.6
